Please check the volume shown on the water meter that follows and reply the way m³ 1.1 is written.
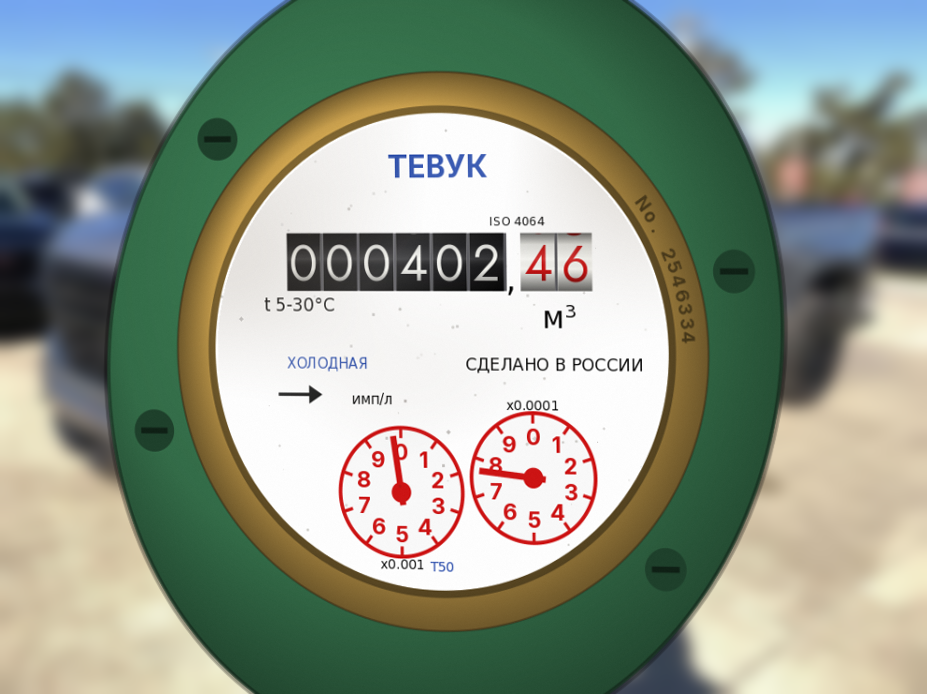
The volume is m³ 402.4597
